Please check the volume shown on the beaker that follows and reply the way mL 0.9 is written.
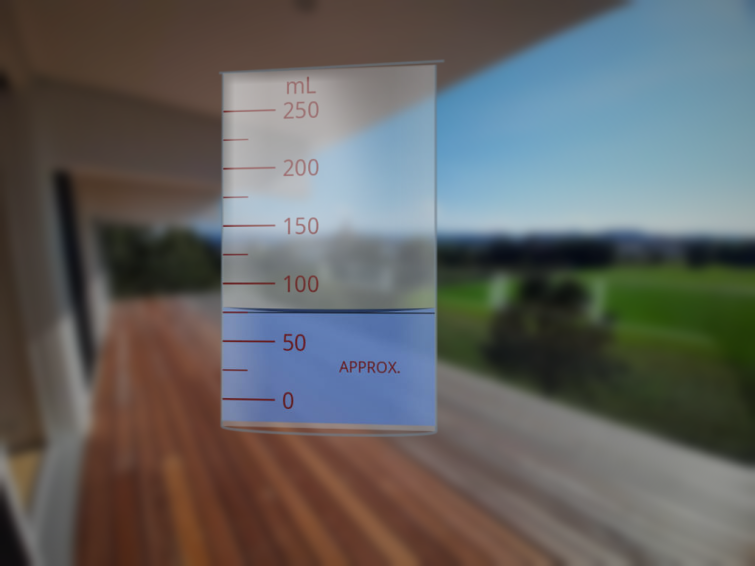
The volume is mL 75
